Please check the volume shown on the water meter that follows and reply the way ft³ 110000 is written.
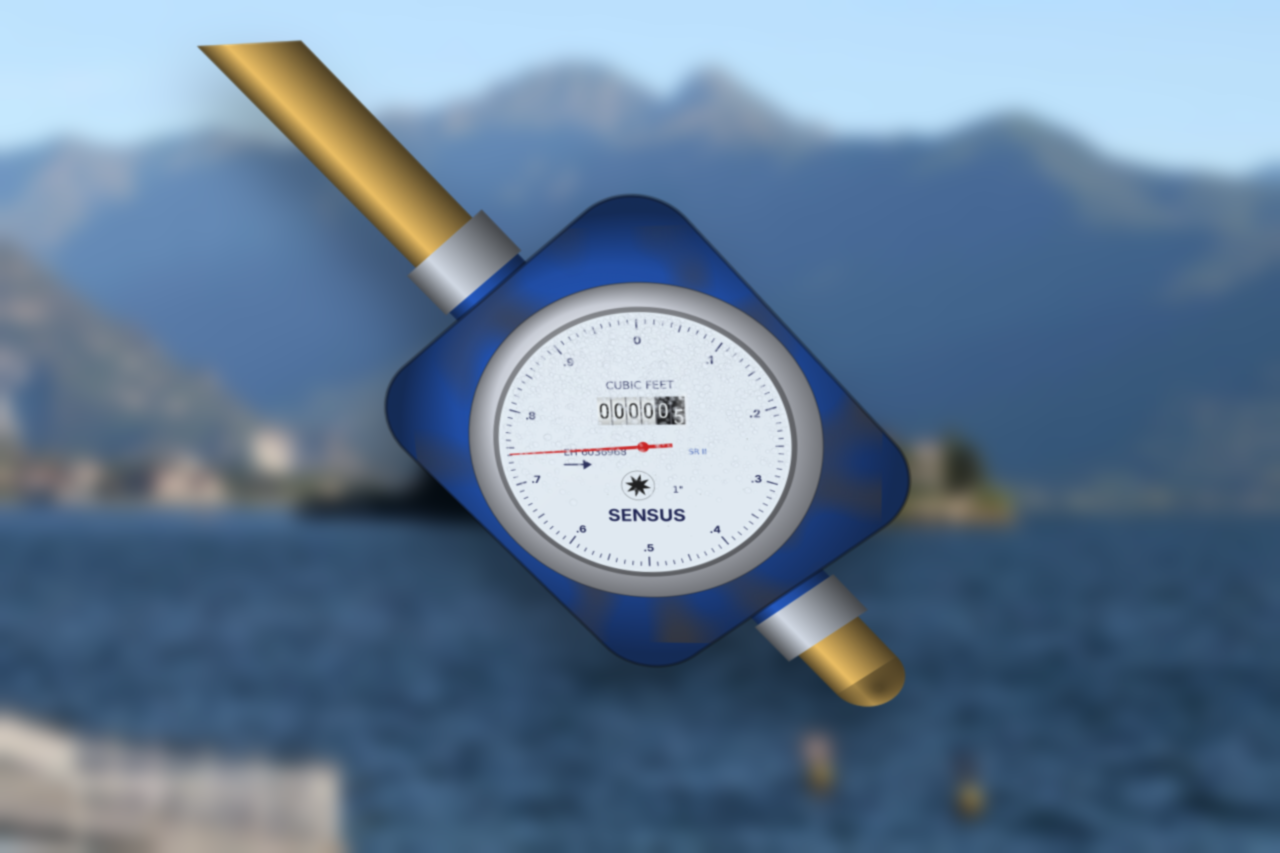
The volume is ft³ 4.74
